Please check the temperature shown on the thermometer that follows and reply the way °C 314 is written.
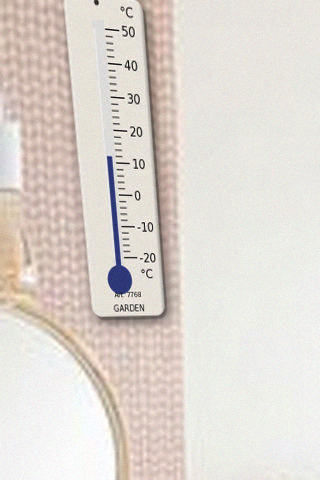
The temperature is °C 12
